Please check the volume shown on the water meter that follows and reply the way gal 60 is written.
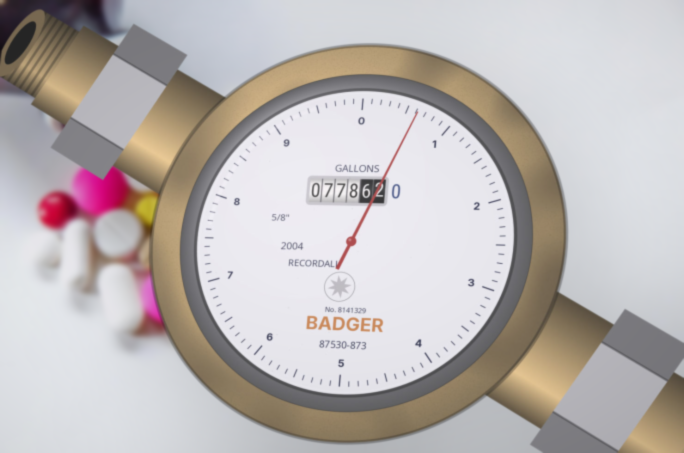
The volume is gal 778620.6
